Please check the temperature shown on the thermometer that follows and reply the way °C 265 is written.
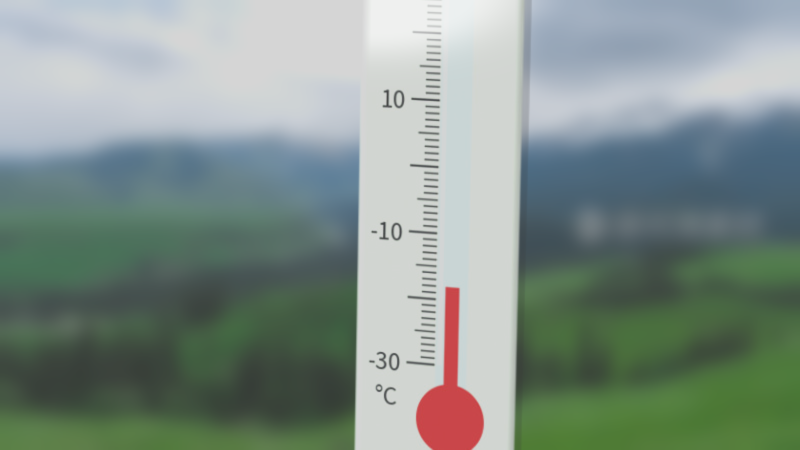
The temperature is °C -18
